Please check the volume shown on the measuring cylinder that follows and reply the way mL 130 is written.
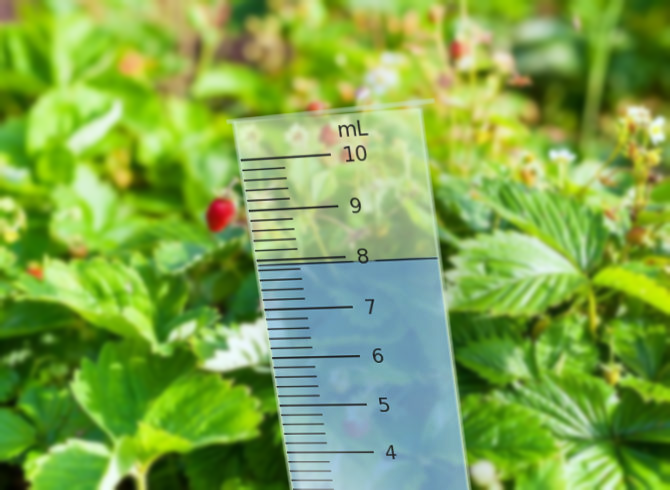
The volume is mL 7.9
